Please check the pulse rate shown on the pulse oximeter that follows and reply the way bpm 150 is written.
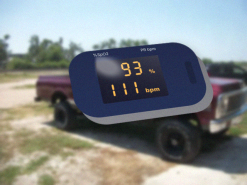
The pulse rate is bpm 111
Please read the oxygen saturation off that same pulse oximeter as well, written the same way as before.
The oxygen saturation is % 93
